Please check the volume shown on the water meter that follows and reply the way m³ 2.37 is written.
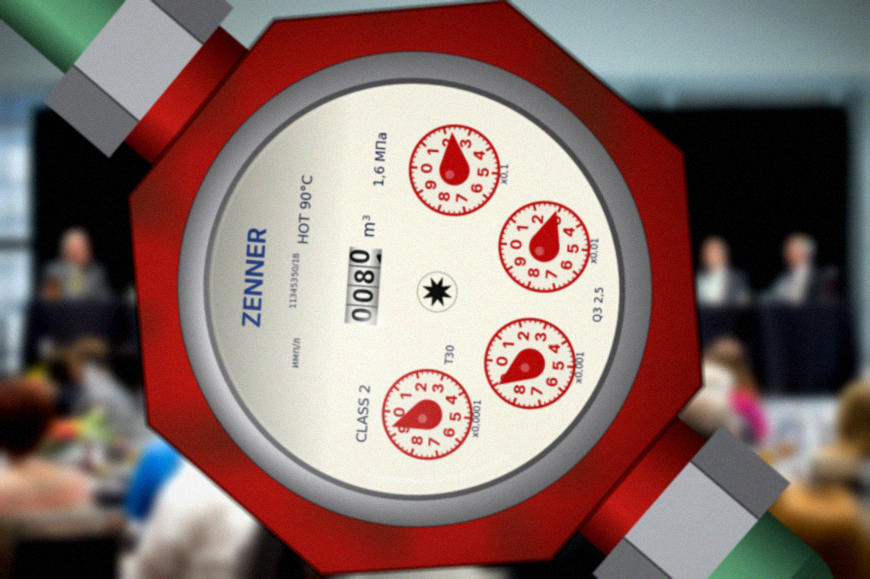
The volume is m³ 80.2289
